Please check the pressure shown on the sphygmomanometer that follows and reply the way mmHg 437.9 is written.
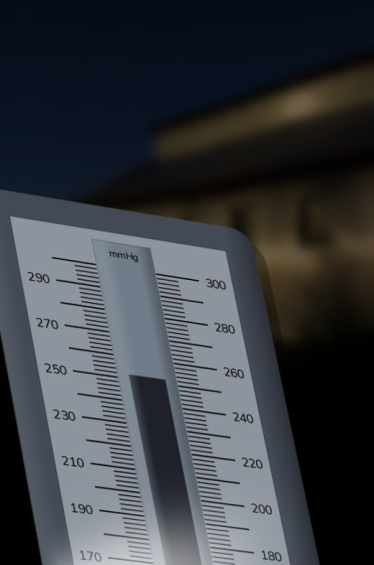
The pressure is mmHg 252
